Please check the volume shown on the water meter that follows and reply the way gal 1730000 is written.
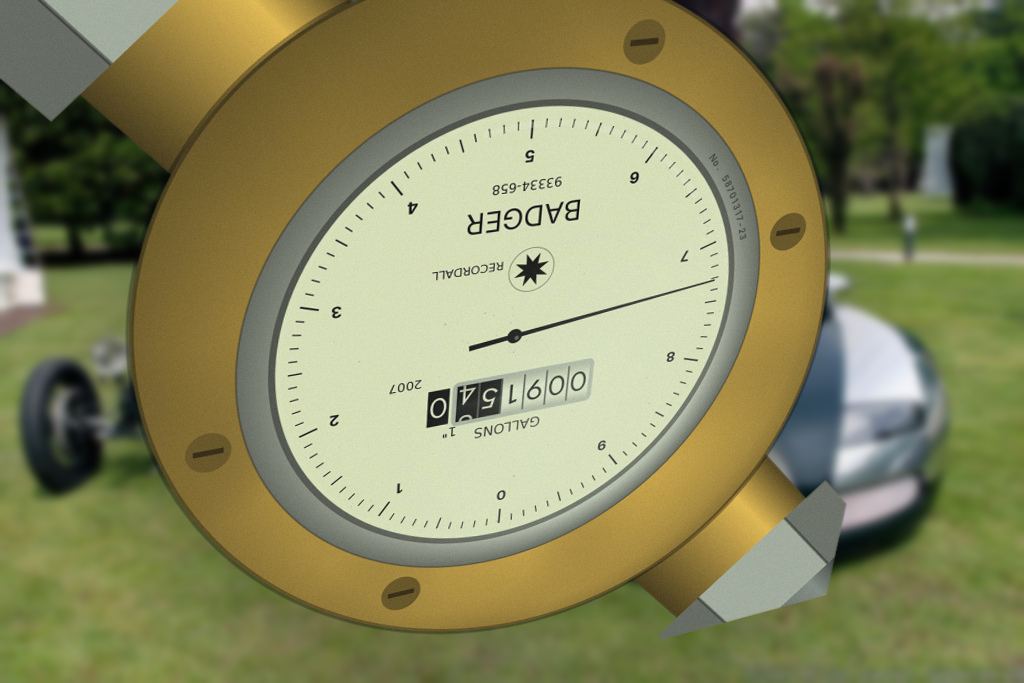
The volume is gal 91537.3
